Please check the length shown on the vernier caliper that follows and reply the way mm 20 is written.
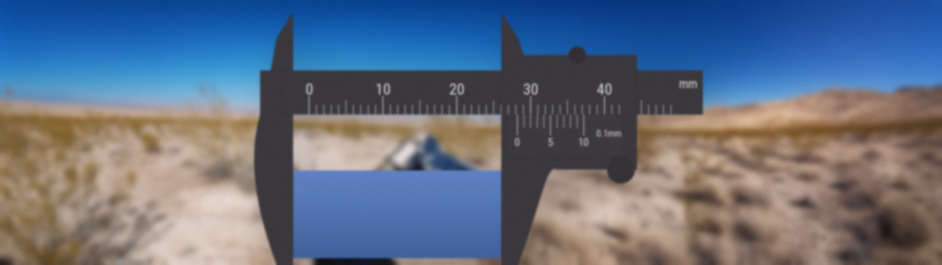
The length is mm 28.2
